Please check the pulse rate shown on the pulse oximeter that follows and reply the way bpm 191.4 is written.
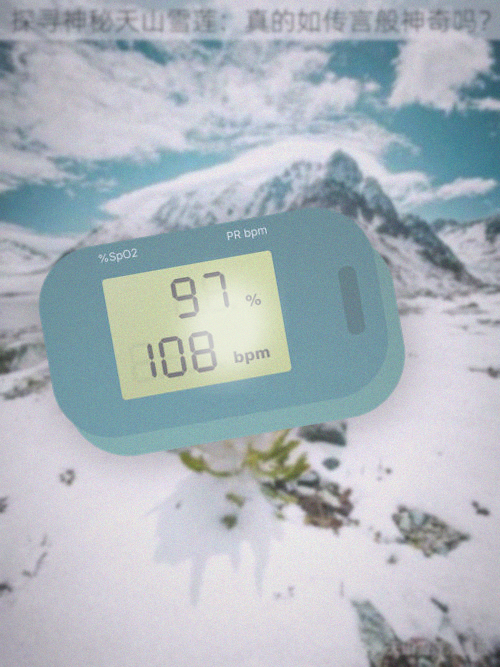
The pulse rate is bpm 108
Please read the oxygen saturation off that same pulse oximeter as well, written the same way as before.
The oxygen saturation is % 97
